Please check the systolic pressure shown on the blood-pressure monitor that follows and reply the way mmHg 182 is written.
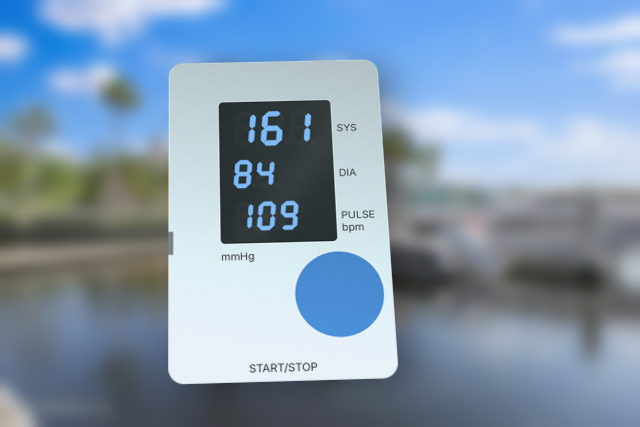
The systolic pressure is mmHg 161
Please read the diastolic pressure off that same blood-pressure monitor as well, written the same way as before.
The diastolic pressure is mmHg 84
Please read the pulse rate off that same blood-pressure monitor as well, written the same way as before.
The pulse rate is bpm 109
